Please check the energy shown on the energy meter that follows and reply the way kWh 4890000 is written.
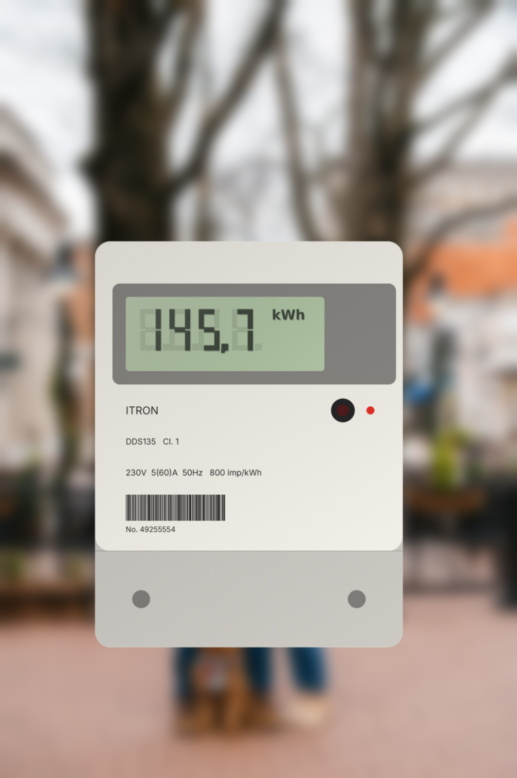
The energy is kWh 145.7
